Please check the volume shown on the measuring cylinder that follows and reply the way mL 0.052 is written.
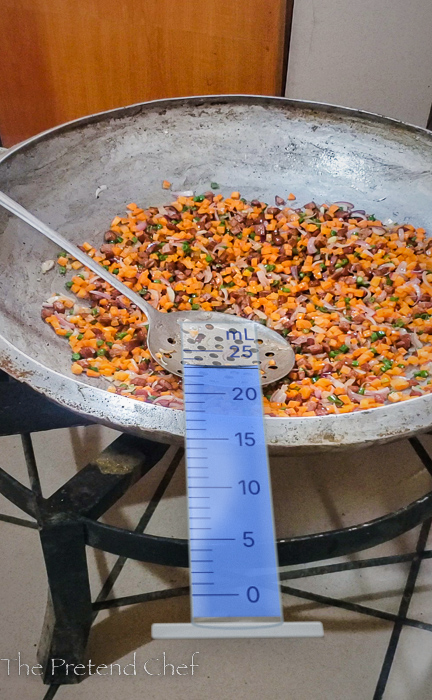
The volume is mL 23
